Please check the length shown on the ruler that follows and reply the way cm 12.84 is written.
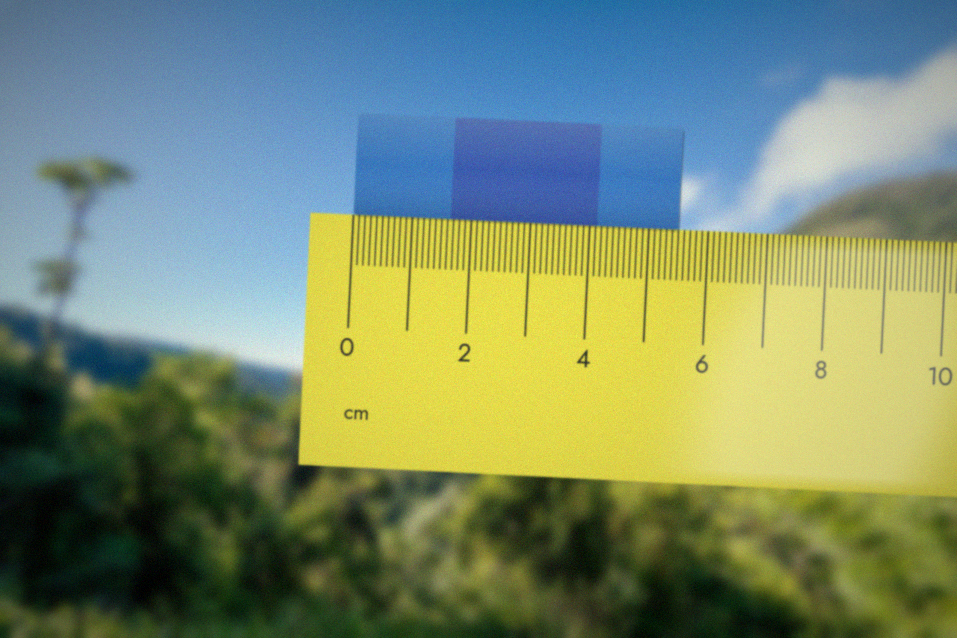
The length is cm 5.5
